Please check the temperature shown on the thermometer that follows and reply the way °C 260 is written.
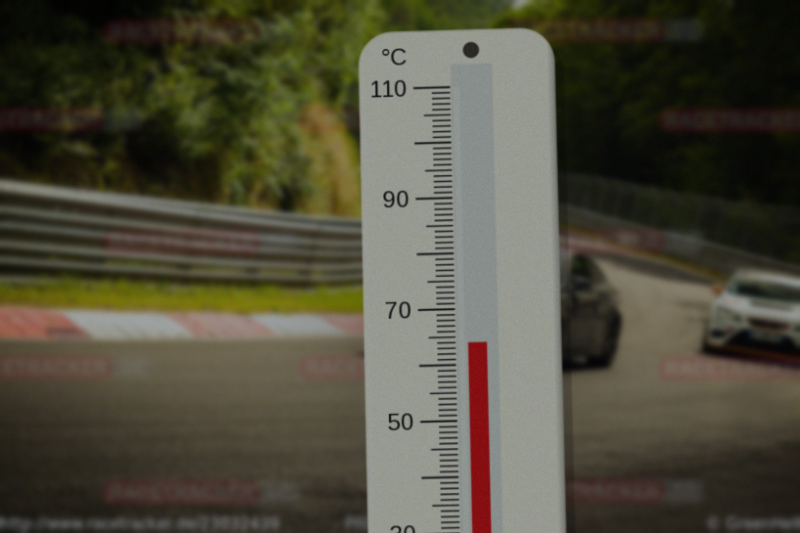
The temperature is °C 64
